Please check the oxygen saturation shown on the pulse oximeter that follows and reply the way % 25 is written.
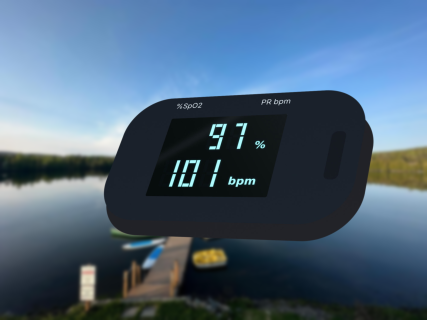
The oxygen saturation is % 97
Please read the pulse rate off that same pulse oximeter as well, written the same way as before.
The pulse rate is bpm 101
